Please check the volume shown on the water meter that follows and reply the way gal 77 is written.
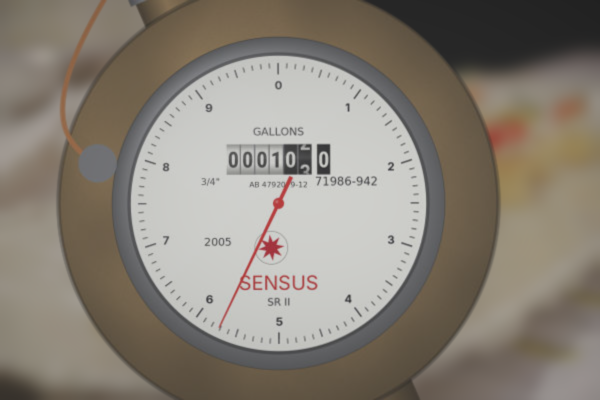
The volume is gal 1025.7
